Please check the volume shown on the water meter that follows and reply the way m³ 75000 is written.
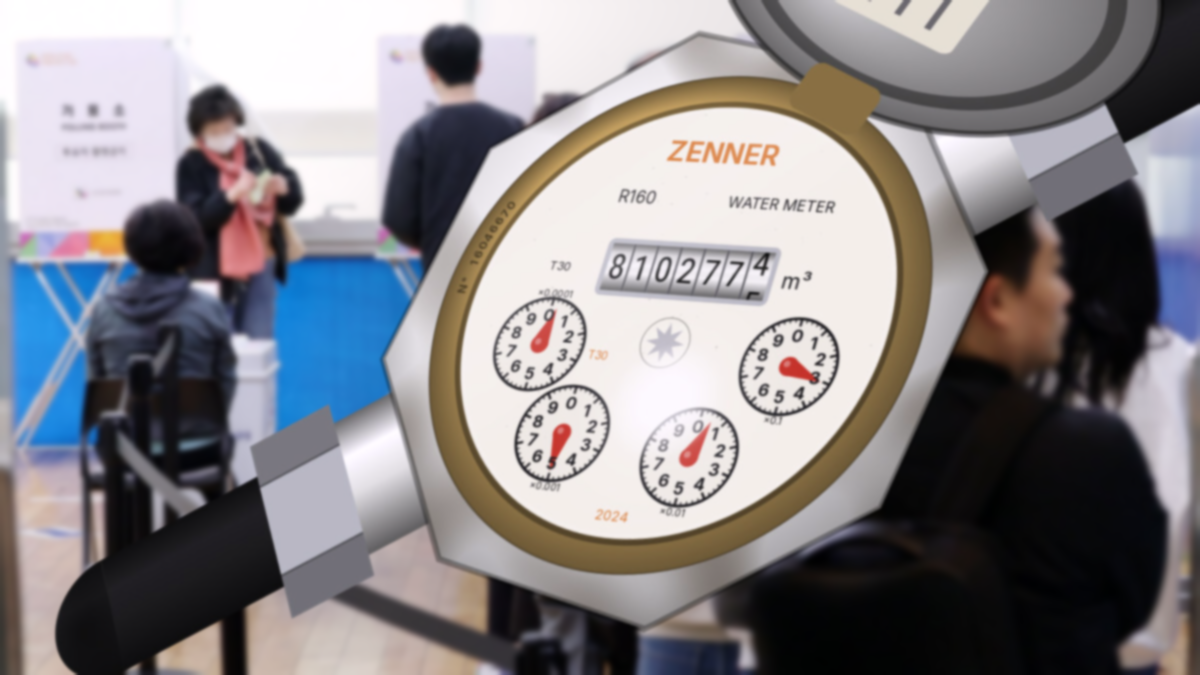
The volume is m³ 8102774.3050
